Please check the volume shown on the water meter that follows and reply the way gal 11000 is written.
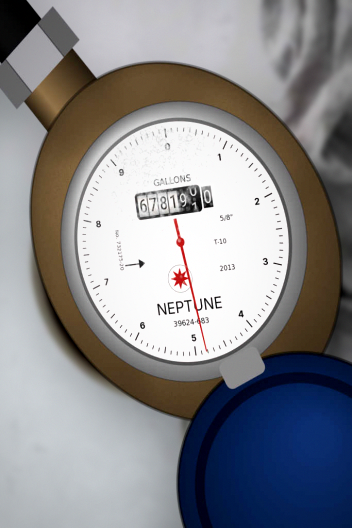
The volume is gal 6781904.8
